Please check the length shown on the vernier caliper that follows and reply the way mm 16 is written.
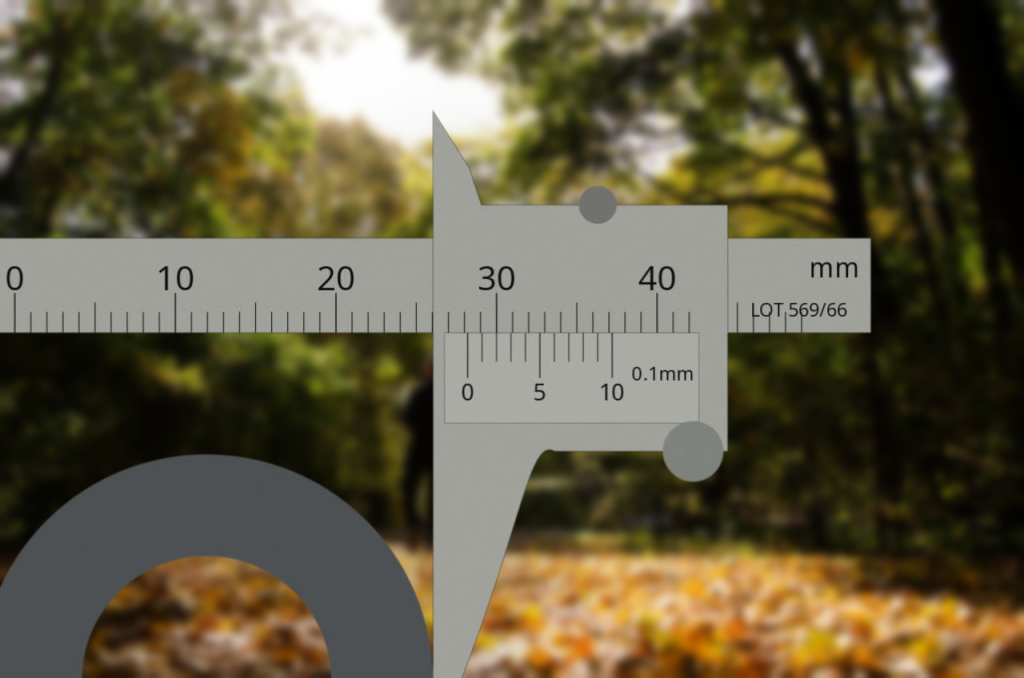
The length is mm 28.2
